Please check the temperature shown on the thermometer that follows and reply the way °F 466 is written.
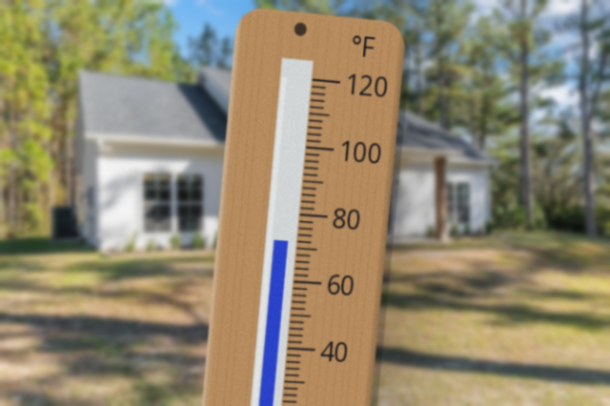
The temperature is °F 72
